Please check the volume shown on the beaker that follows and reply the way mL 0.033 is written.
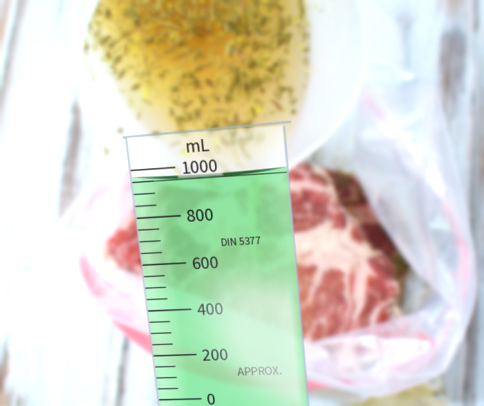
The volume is mL 950
